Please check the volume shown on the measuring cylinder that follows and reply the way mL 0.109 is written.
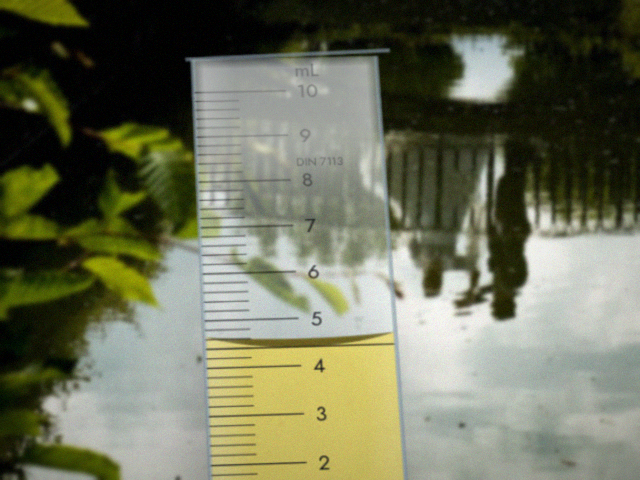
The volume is mL 4.4
